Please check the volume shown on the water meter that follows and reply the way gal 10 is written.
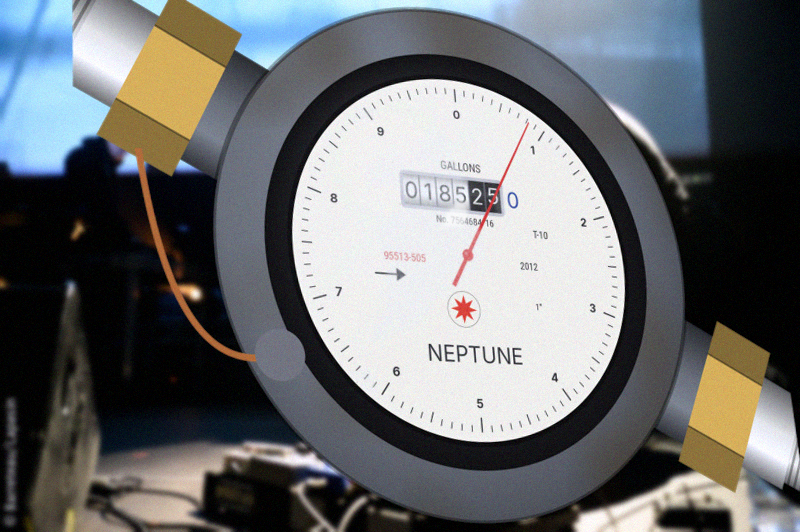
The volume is gal 185250.8
